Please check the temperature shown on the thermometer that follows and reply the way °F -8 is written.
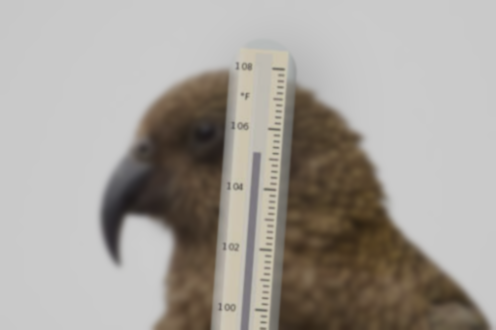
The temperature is °F 105.2
